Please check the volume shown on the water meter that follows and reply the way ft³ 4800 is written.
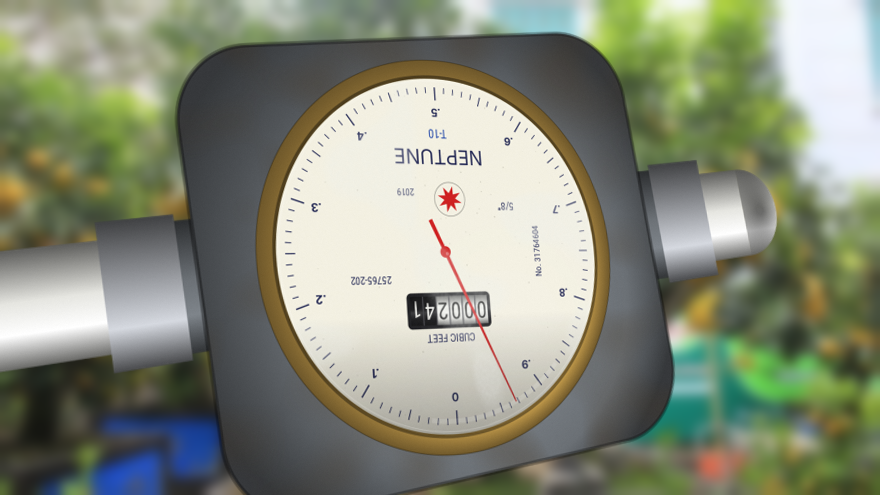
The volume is ft³ 240.93
